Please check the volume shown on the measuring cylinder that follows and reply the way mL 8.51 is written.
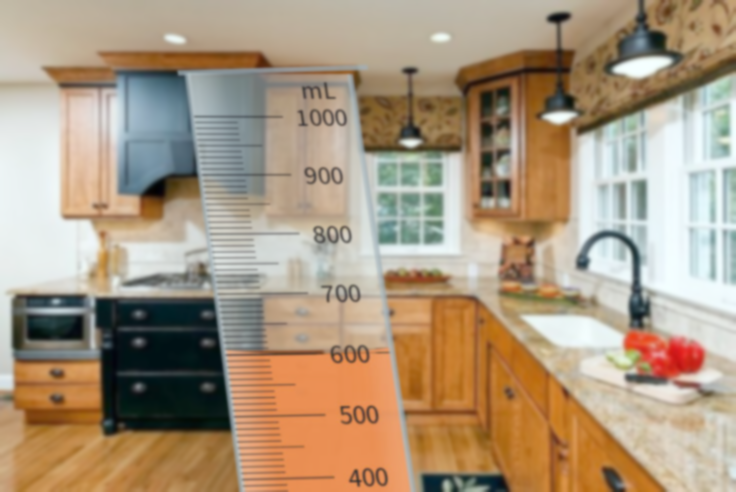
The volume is mL 600
